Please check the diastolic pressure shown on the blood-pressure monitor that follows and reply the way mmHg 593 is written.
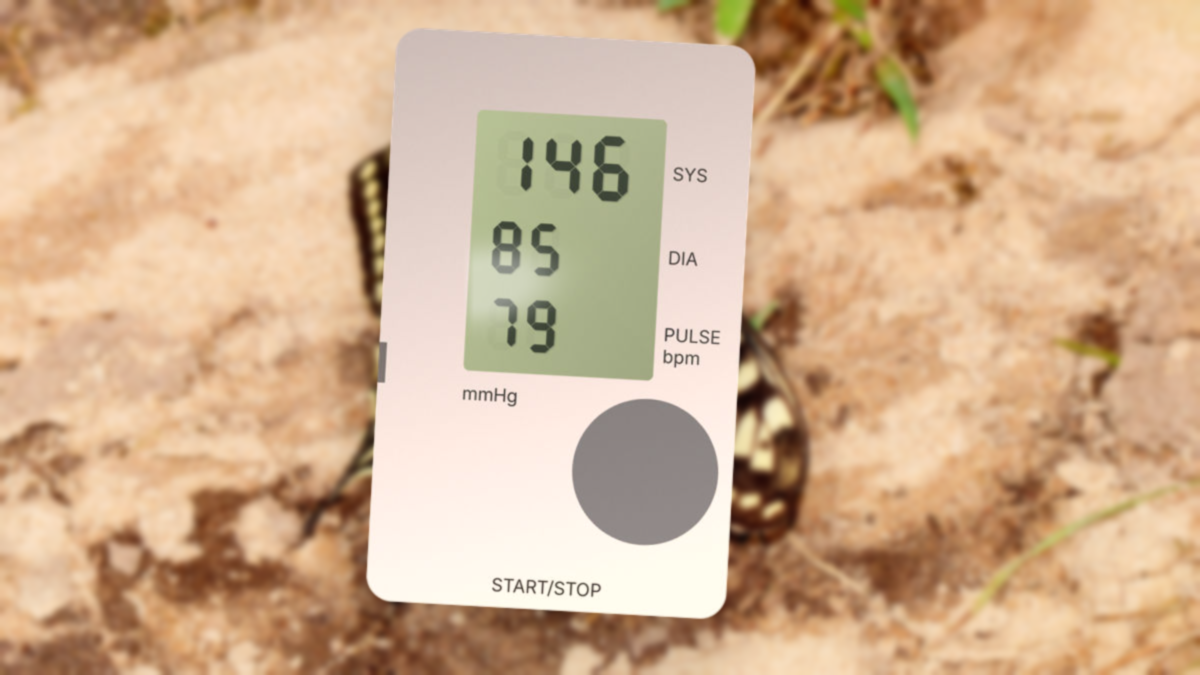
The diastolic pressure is mmHg 85
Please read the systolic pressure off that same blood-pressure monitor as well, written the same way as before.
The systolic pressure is mmHg 146
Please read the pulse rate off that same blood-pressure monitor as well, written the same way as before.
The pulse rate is bpm 79
